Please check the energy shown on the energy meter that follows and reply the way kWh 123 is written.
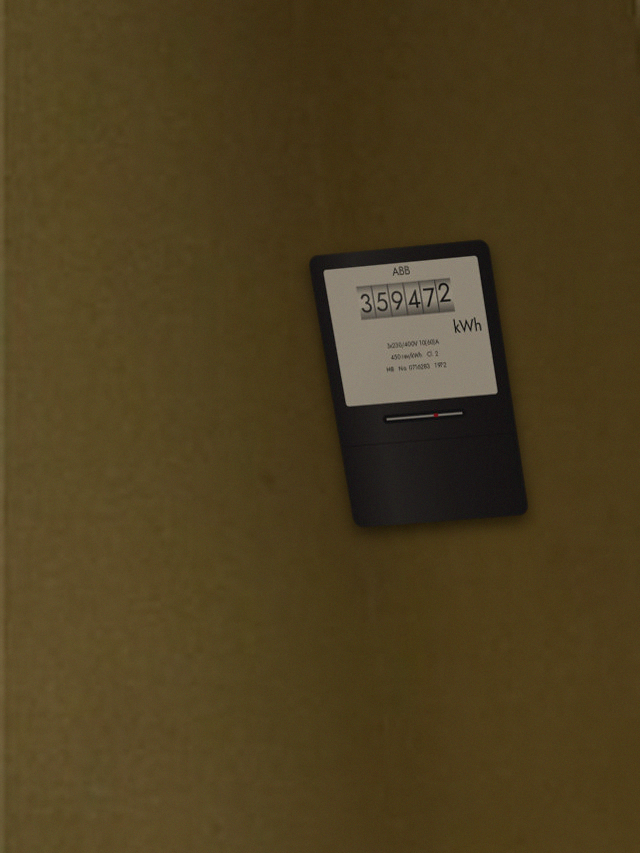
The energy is kWh 359472
